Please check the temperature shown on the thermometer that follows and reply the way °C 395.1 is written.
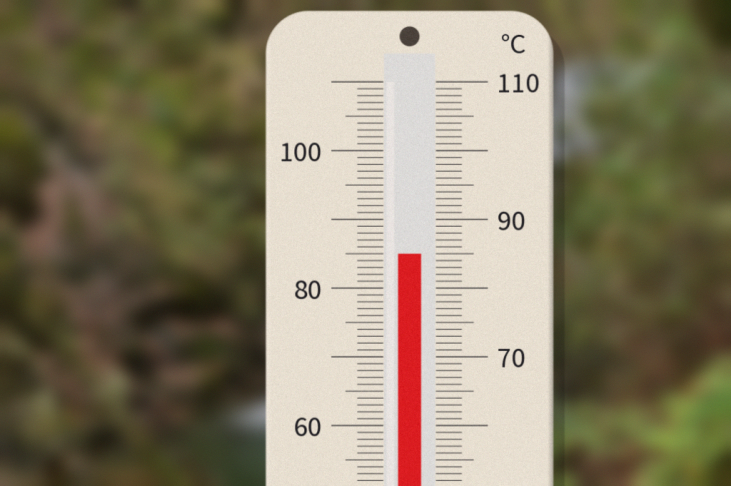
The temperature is °C 85
